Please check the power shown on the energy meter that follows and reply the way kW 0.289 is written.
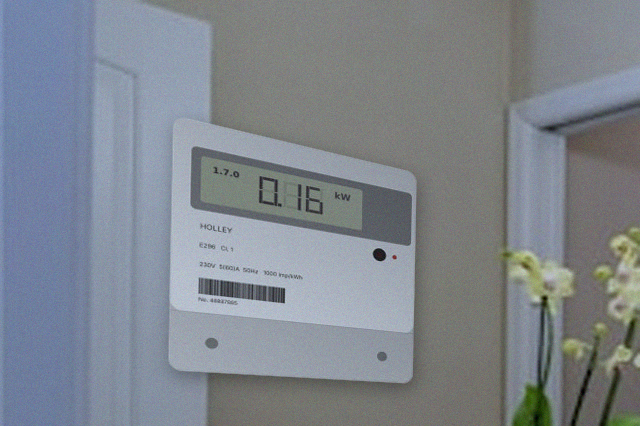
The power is kW 0.16
